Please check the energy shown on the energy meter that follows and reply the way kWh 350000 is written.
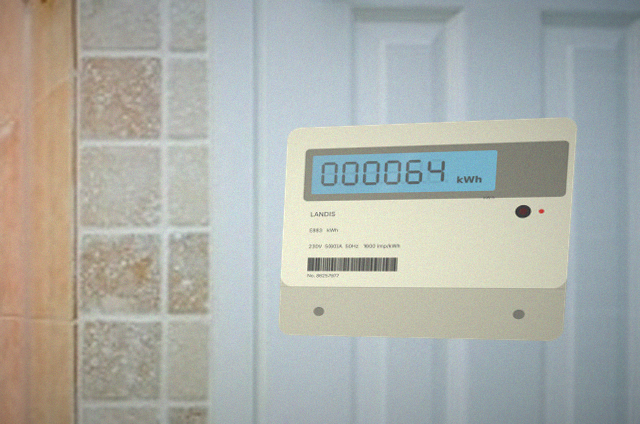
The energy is kWh 64
